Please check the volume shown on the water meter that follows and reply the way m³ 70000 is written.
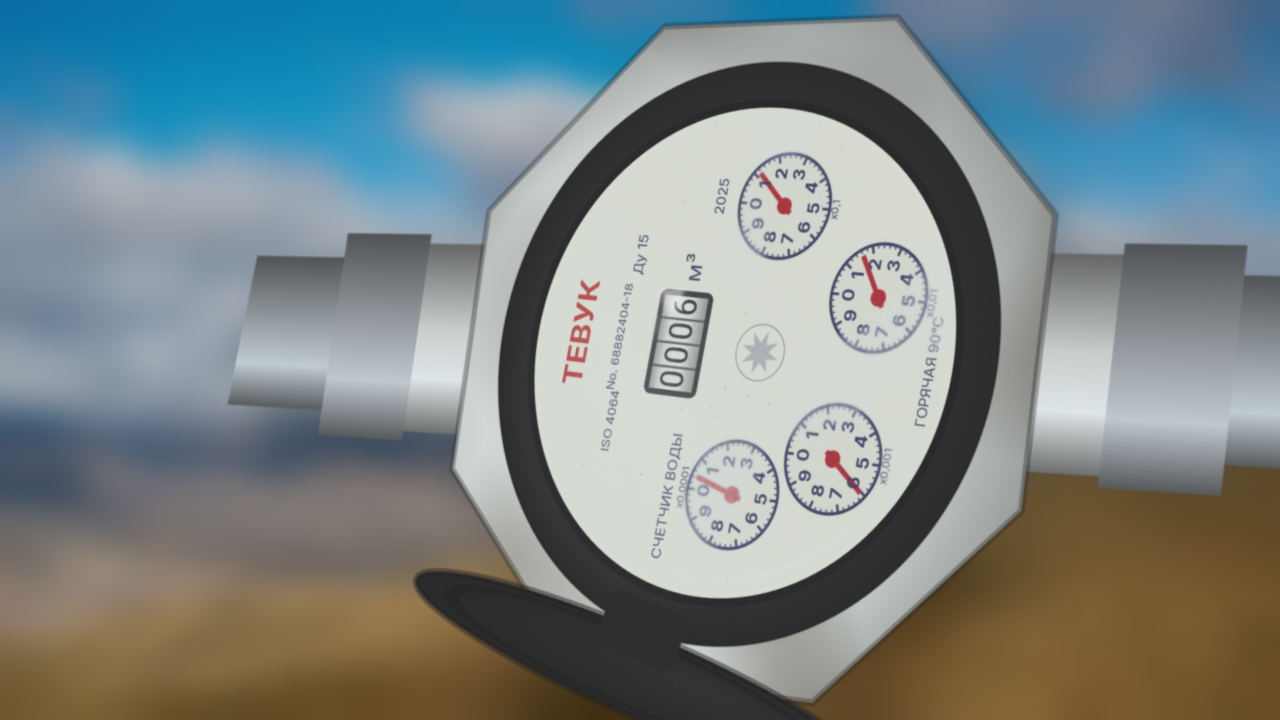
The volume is m³ 6.1160
